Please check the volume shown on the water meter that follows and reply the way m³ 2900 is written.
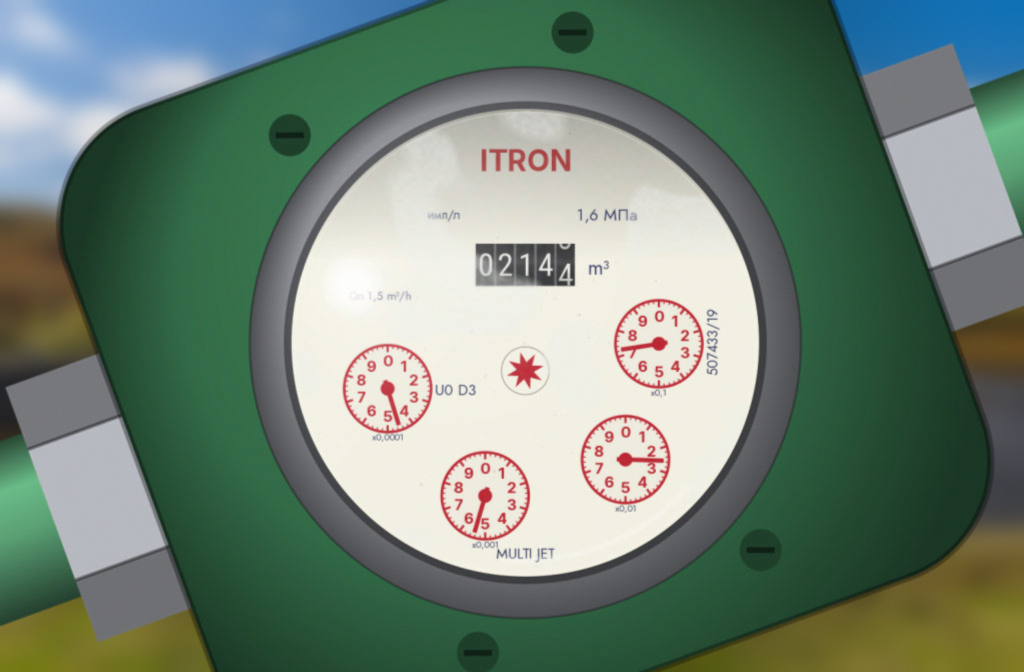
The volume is m³ 2143.7254
